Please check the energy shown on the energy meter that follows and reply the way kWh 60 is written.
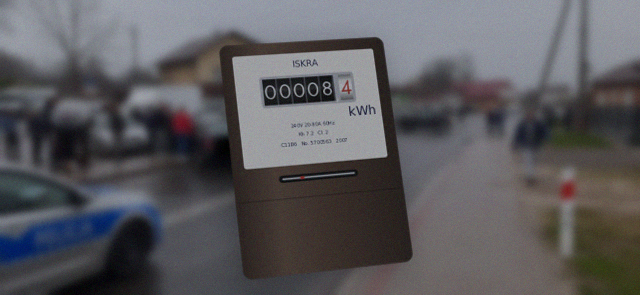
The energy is kWh 8.4
